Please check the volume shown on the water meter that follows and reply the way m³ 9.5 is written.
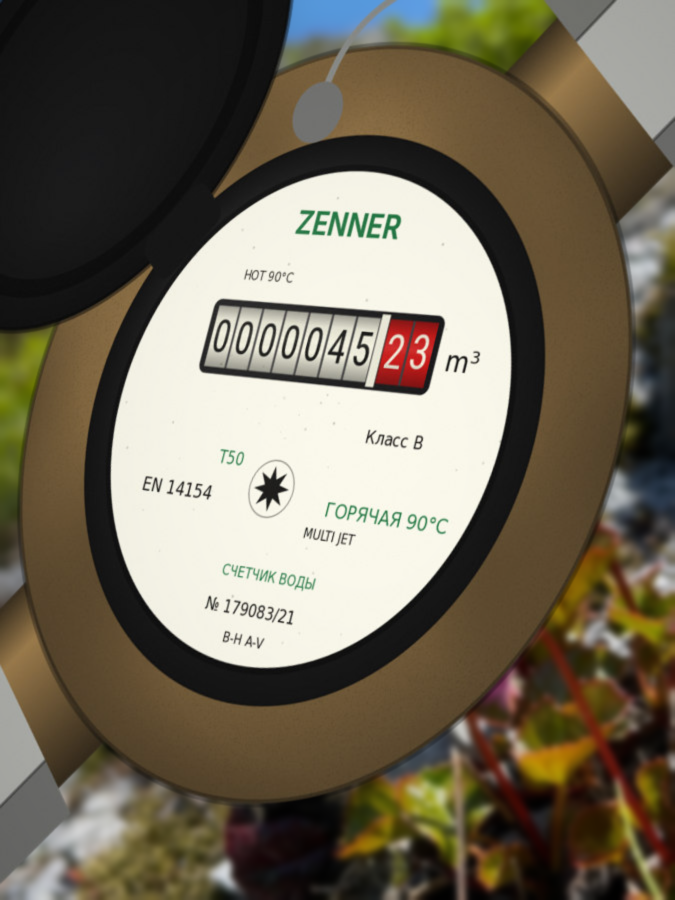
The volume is m³ 45.23
